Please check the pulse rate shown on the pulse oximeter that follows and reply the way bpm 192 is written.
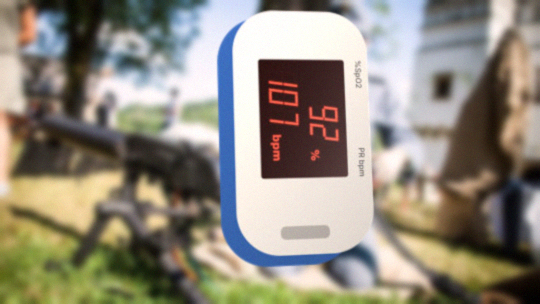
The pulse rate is bpm 107
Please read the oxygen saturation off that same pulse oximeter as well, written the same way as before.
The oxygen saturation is % 92
